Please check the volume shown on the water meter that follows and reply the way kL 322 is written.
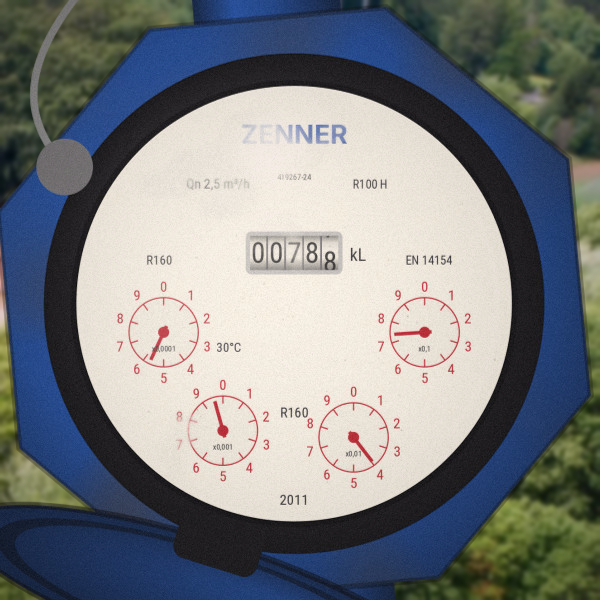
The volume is kL 787.7395
